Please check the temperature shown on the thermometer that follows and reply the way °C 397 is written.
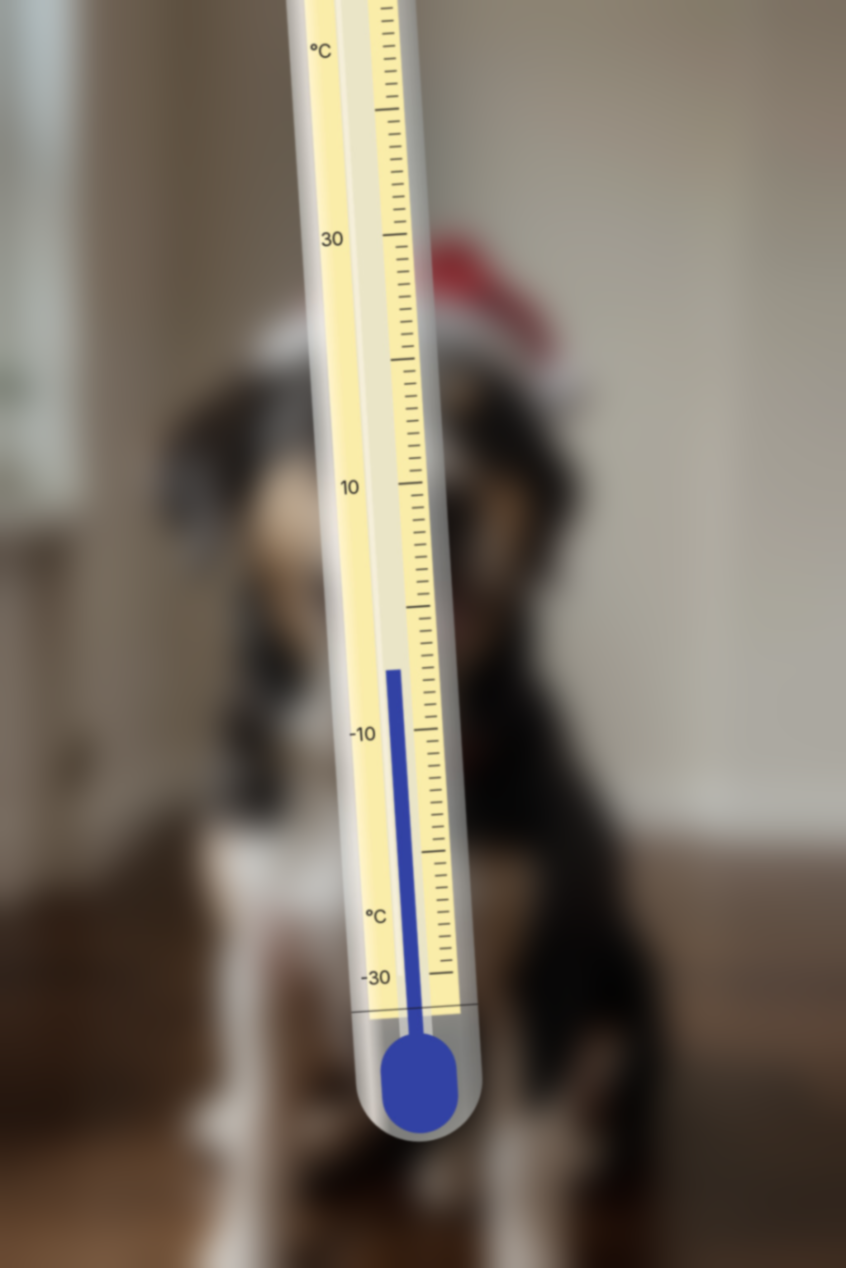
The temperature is °C -5
